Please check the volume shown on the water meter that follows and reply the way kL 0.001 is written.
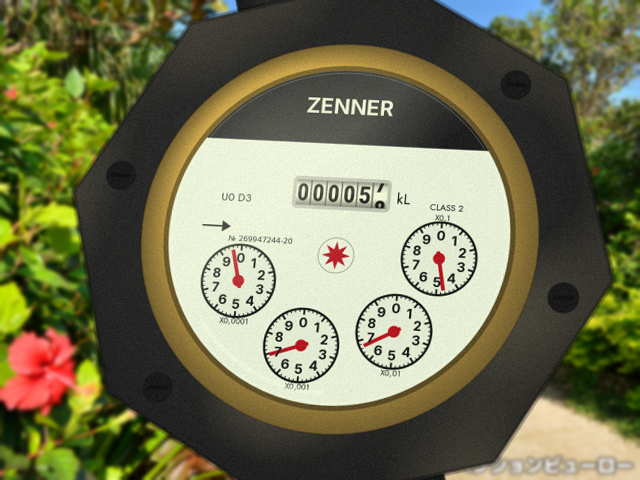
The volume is kL 57.4669
